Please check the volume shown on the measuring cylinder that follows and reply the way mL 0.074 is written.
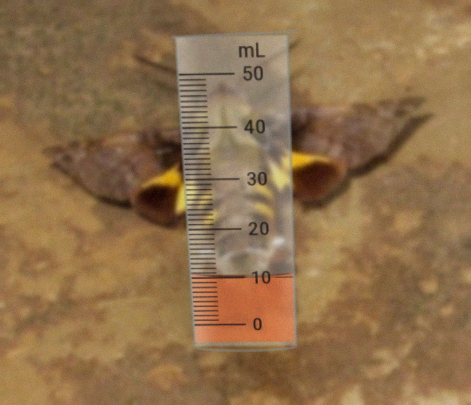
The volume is mL 10
